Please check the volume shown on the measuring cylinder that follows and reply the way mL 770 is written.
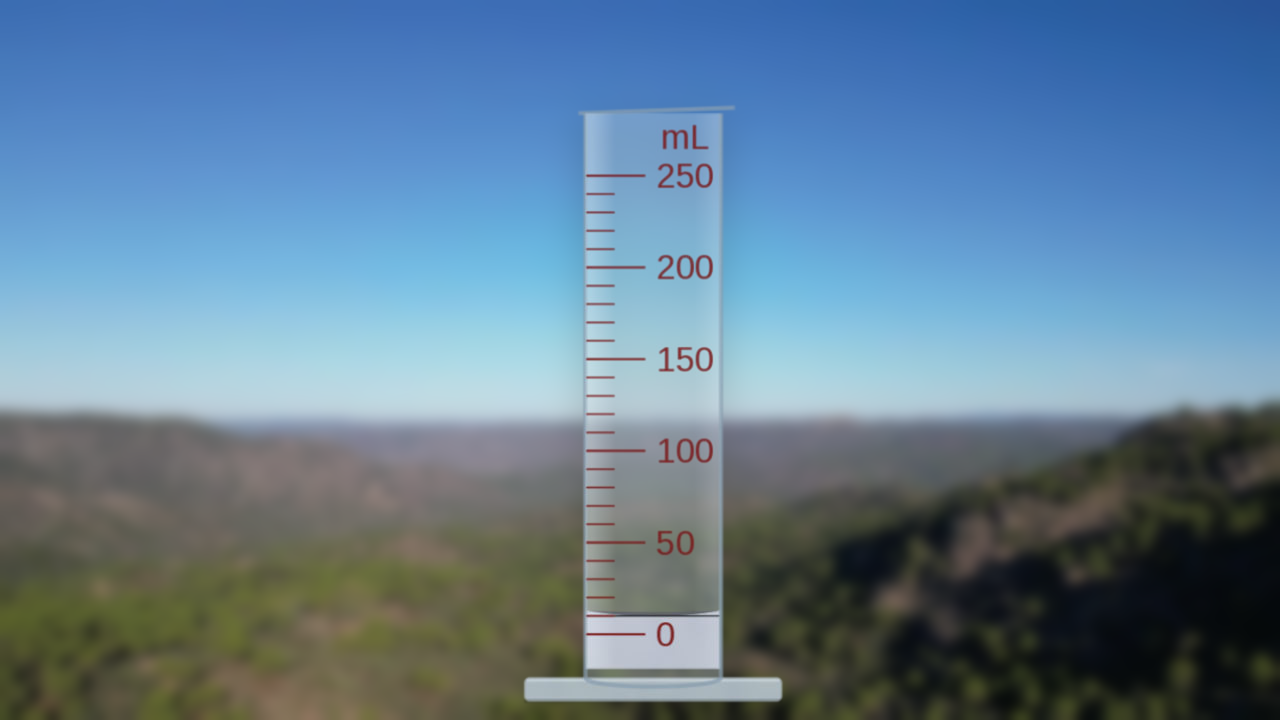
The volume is mL 10
